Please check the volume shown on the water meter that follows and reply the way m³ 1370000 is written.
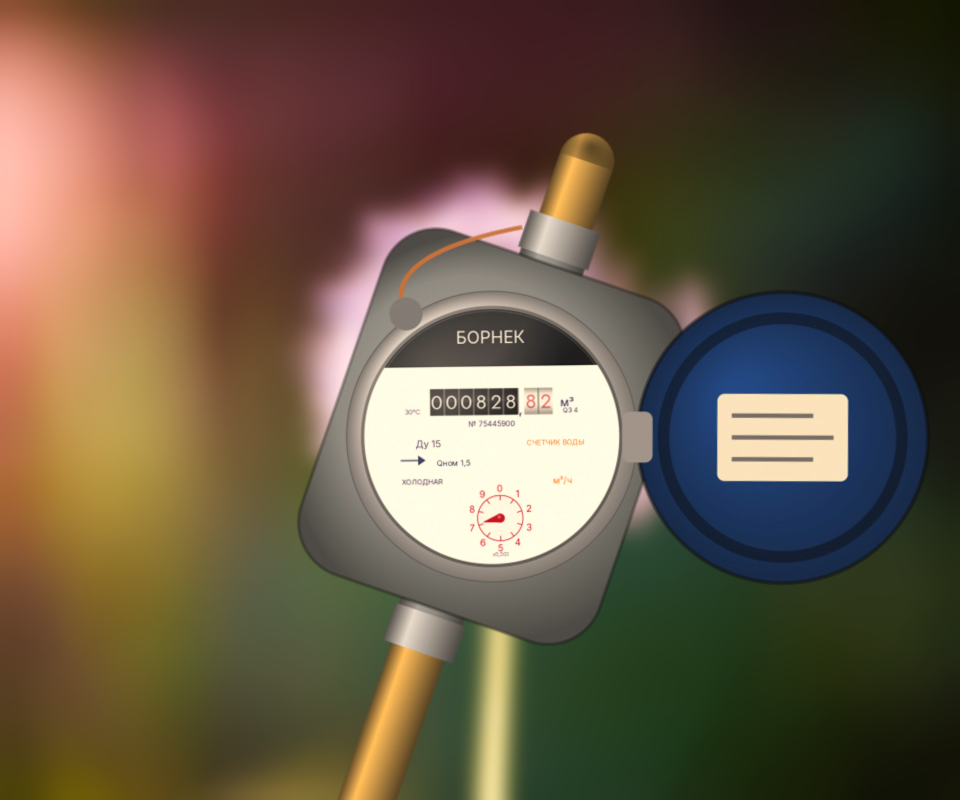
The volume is m³ 828.827
